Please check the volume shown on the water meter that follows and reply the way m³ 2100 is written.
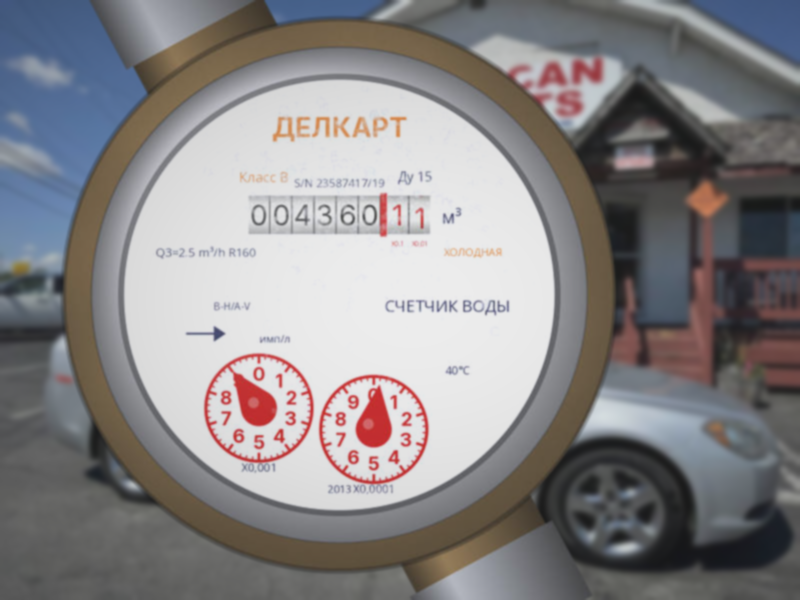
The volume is m³ 4360.1090
